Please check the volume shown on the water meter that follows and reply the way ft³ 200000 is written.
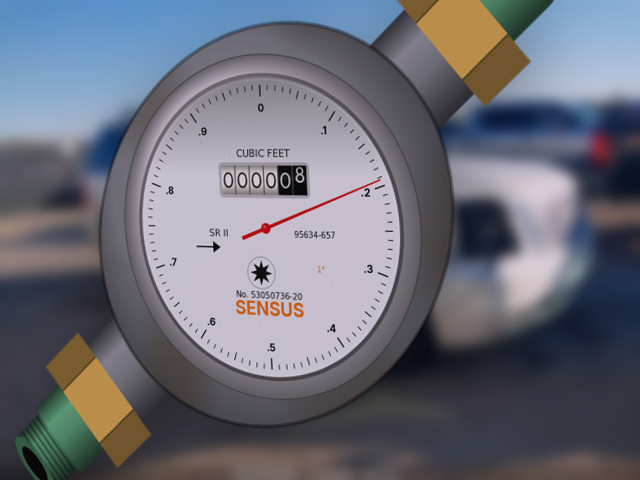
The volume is ft³ 8.19
